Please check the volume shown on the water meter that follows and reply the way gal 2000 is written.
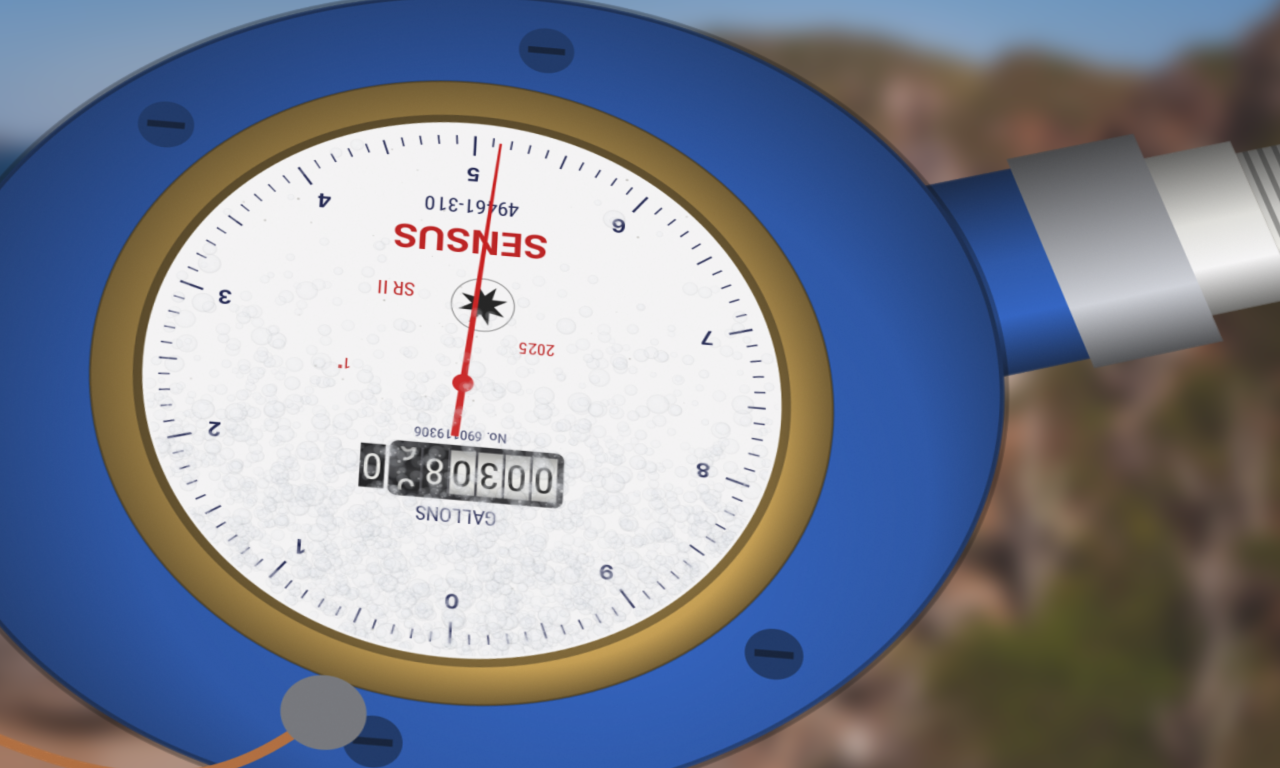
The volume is gal 30855.1
